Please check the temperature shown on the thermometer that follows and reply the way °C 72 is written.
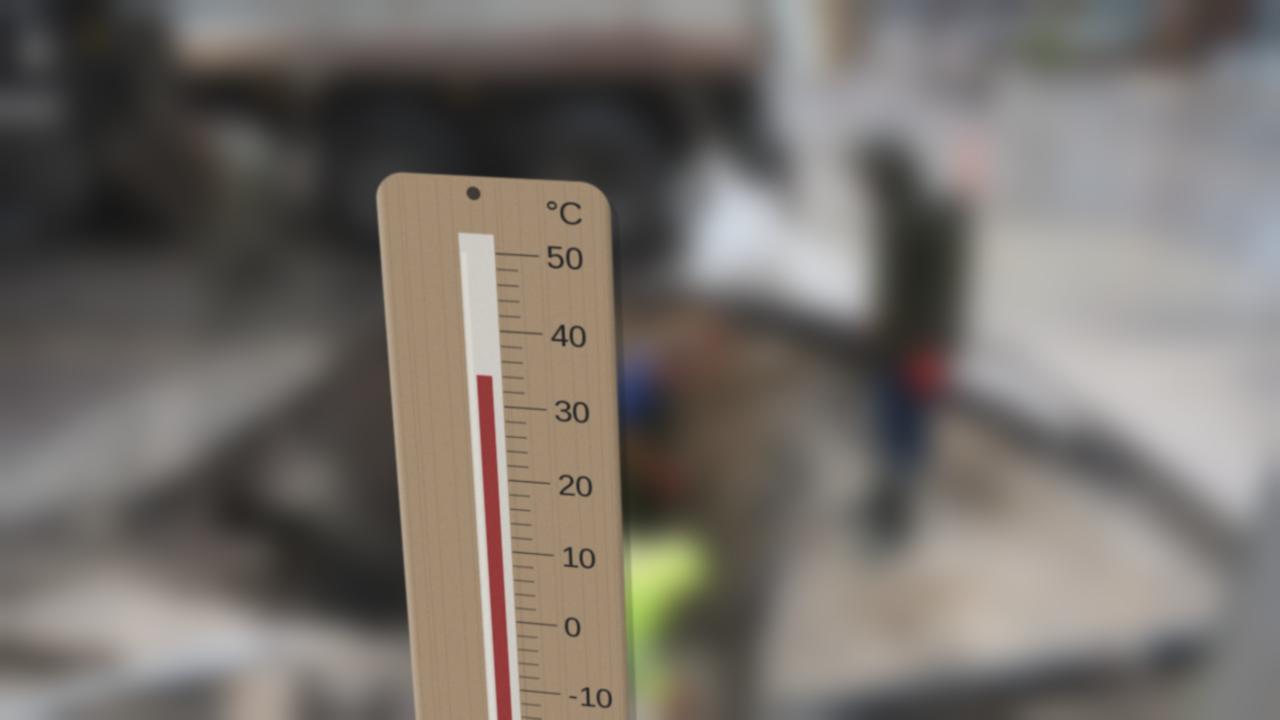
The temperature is °C 34
